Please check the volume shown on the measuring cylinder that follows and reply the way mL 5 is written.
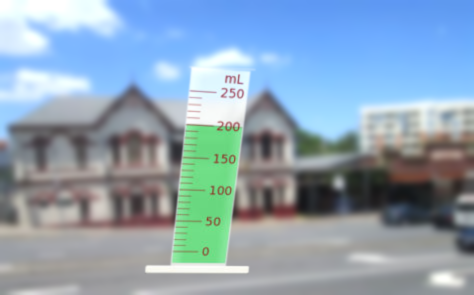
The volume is mL 200
